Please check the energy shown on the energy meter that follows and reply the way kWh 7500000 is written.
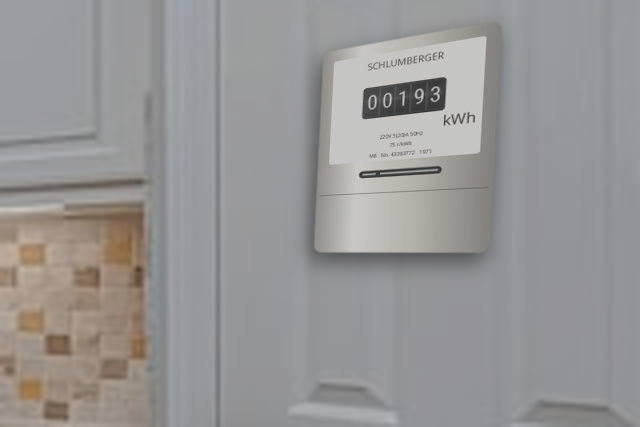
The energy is kWh 193
